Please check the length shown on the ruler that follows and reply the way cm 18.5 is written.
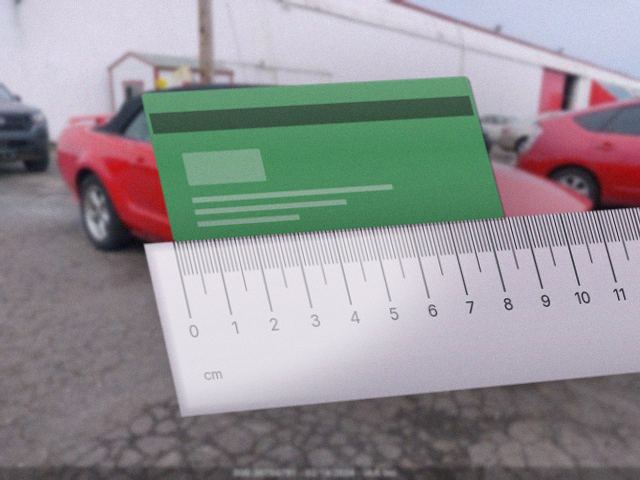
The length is cm 8.5
